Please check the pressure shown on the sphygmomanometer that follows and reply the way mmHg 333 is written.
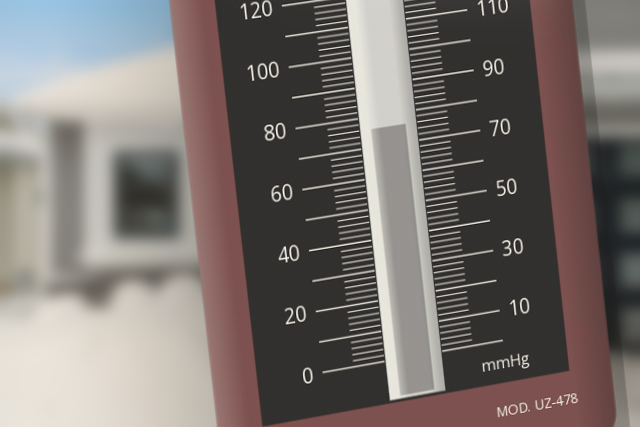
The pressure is mmHg 76
